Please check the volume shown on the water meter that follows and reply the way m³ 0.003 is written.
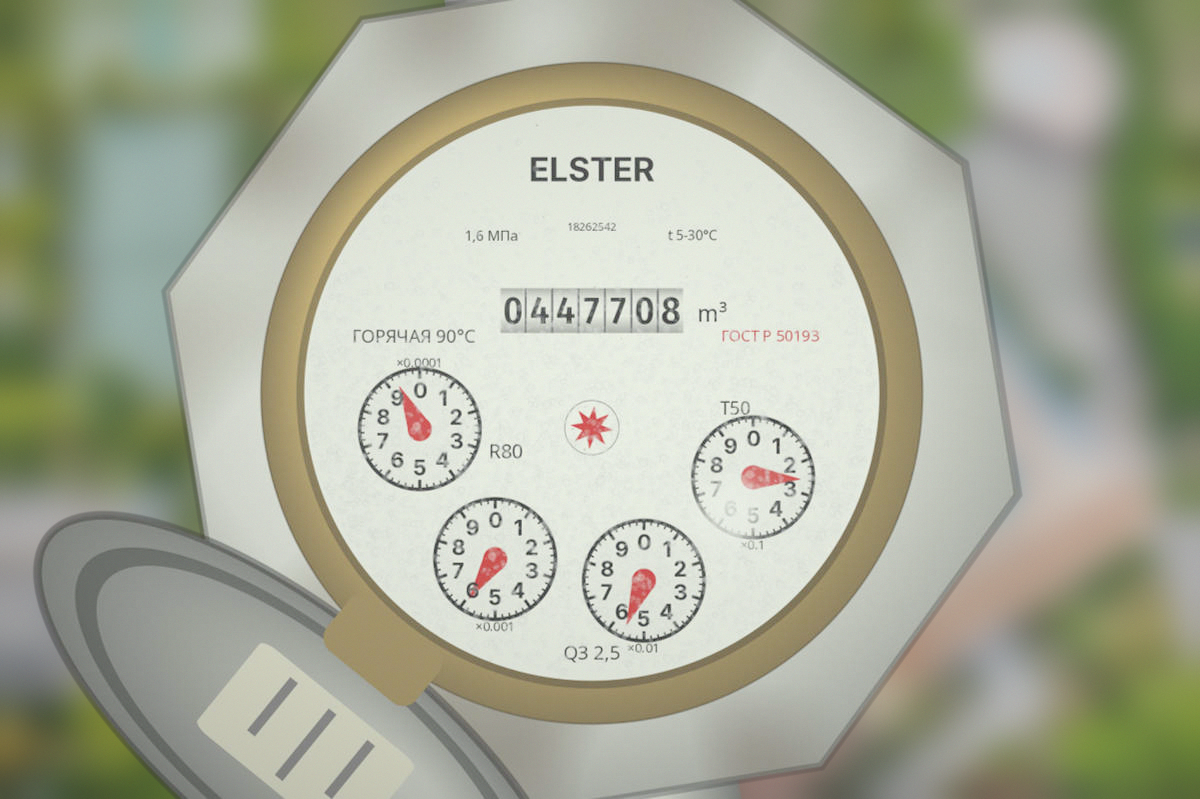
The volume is m³ 447708.2559
